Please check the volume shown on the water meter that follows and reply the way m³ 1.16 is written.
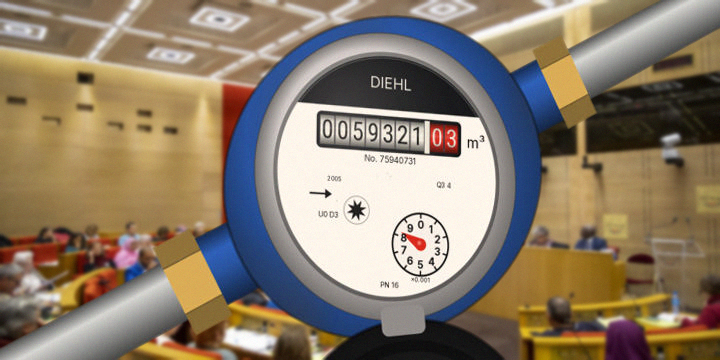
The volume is m³ 59321.038
